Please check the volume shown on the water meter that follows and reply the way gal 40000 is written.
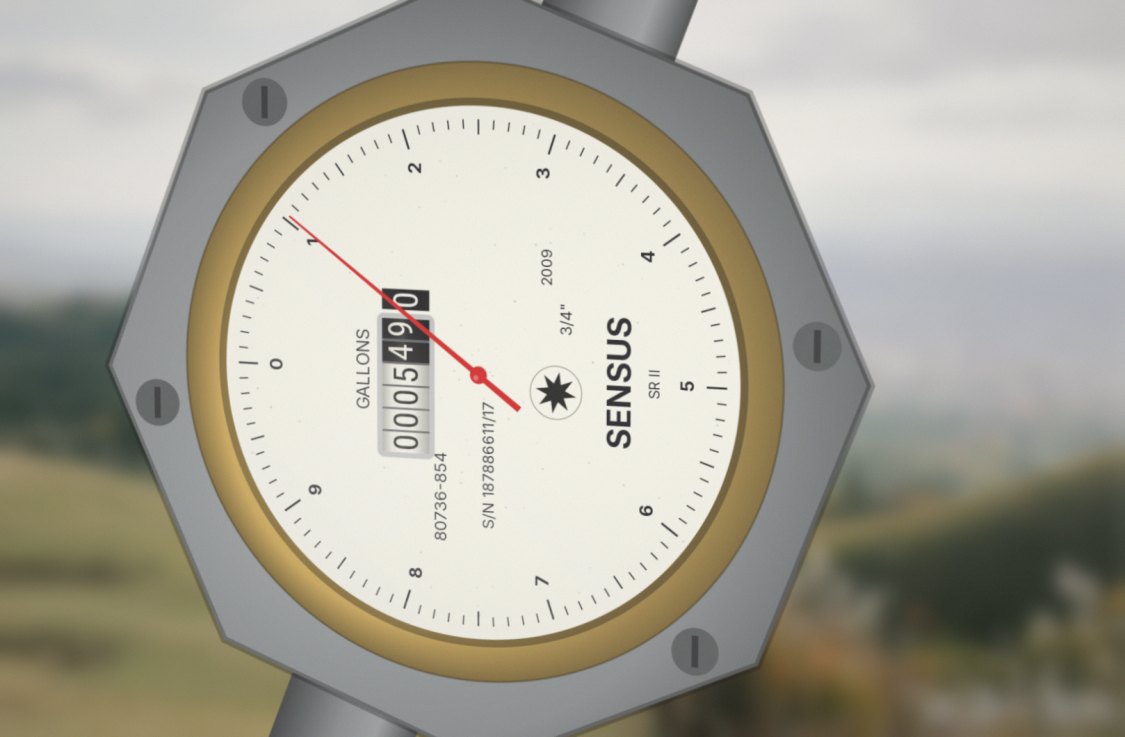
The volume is gal 5491.0
